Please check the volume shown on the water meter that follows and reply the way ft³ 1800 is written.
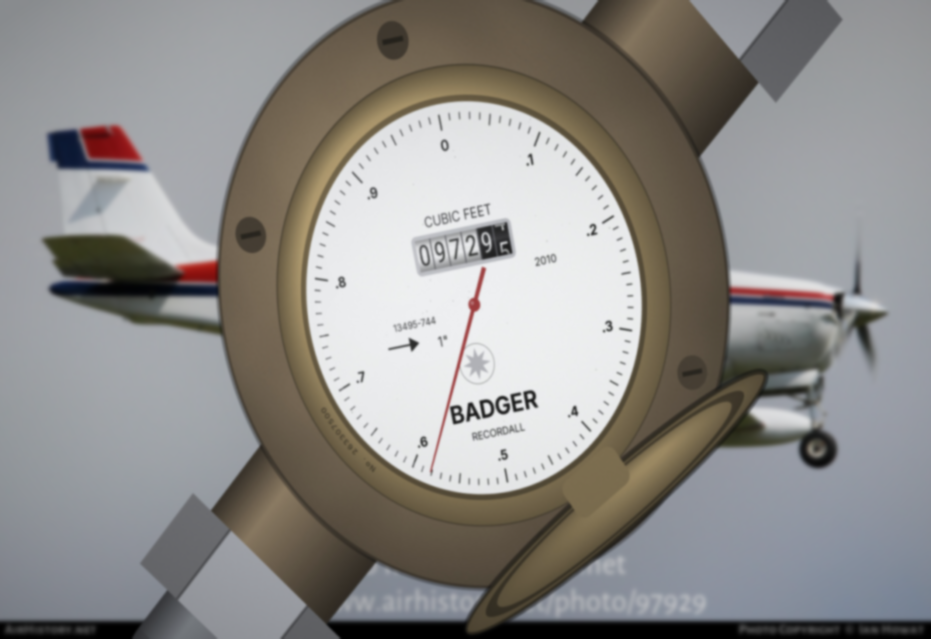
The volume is ft³ 97294.58
